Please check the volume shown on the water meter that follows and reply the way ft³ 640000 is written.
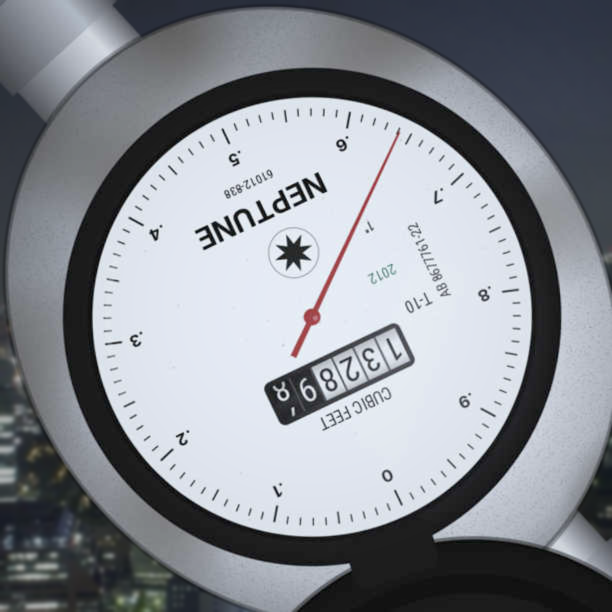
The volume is ft³ 132897.64
